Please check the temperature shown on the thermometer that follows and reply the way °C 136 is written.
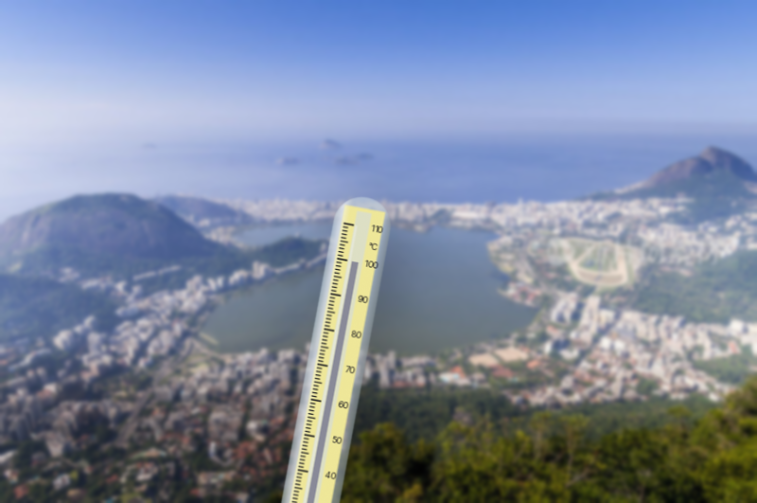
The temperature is °C 100
